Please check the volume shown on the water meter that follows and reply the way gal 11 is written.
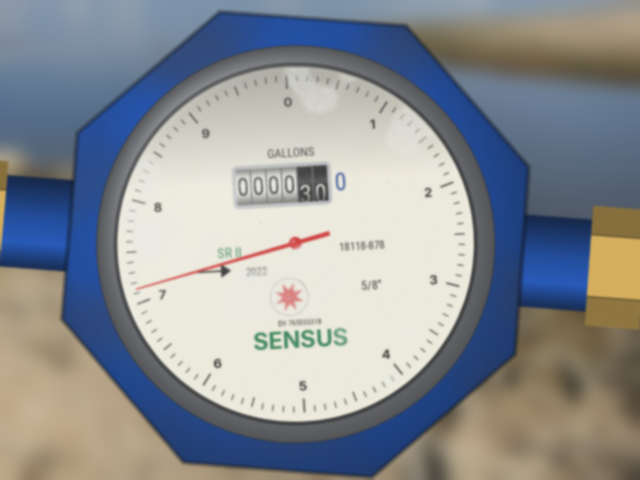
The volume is gal 297.1
